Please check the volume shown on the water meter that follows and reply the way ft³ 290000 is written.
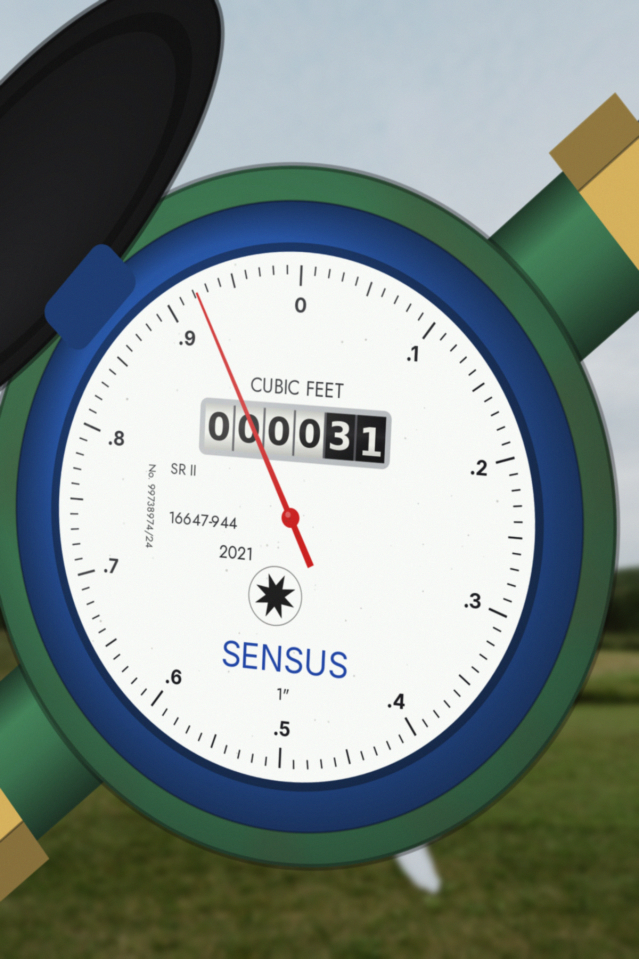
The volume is ft³ 30.92
